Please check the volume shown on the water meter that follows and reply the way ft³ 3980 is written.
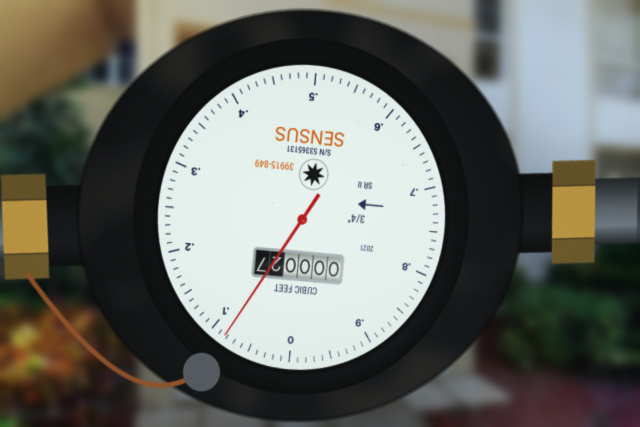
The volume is ft³ 27.08
